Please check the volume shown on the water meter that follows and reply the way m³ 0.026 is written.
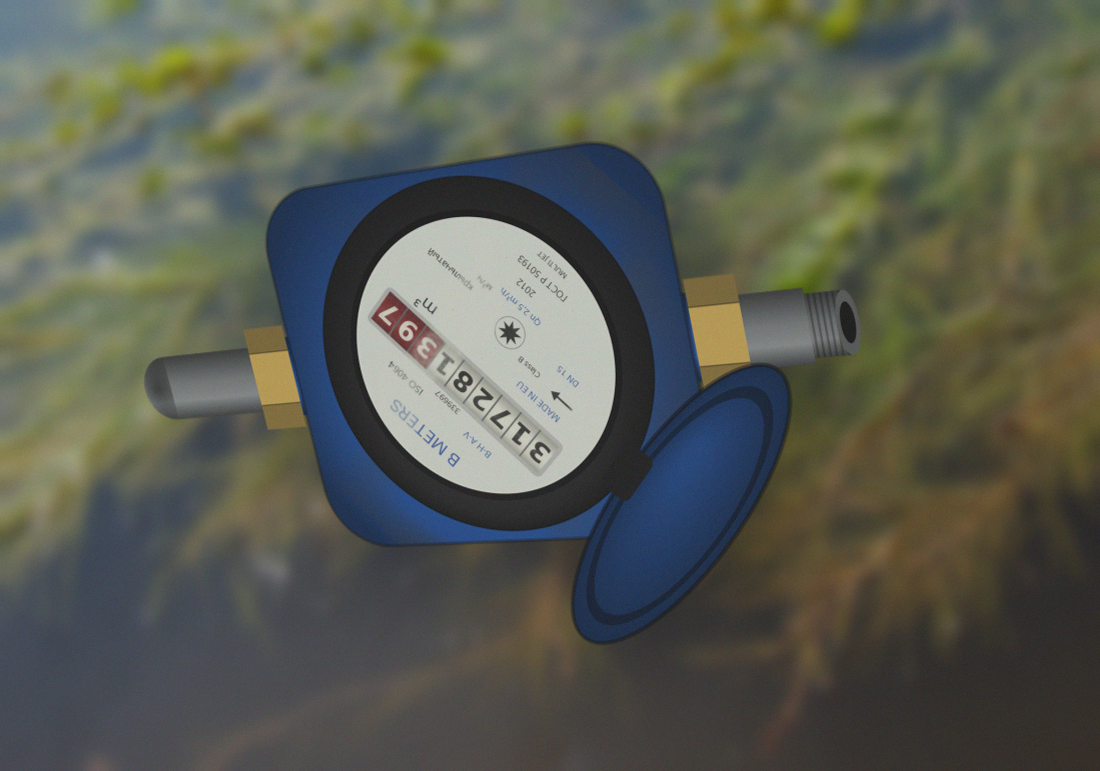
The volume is m³ 317281.397
